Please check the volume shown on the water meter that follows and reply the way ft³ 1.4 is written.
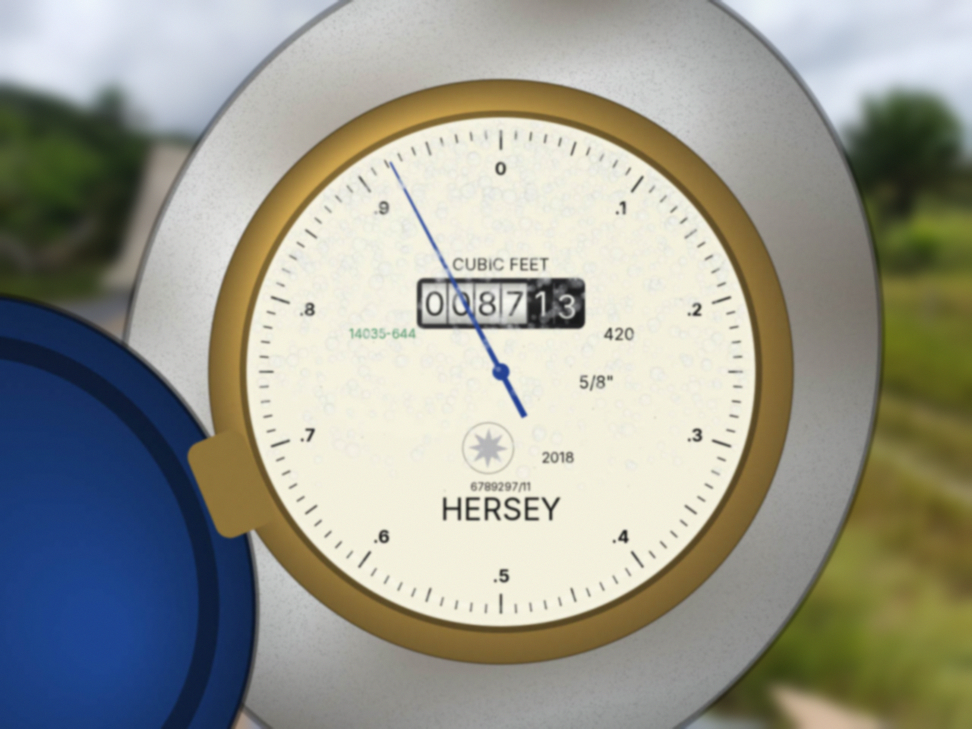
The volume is ft³ 8712.92
